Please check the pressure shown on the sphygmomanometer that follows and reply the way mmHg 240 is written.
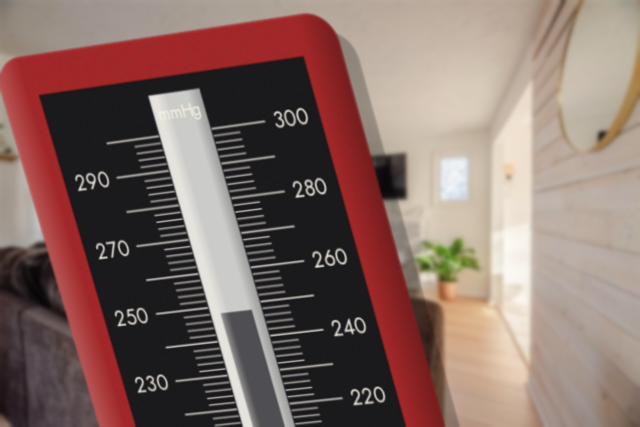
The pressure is mmHg 248
